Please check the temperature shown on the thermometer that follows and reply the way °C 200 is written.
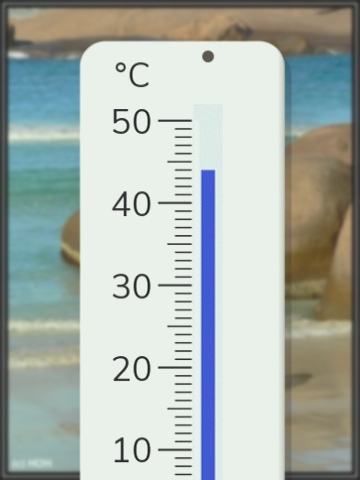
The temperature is °C 44
